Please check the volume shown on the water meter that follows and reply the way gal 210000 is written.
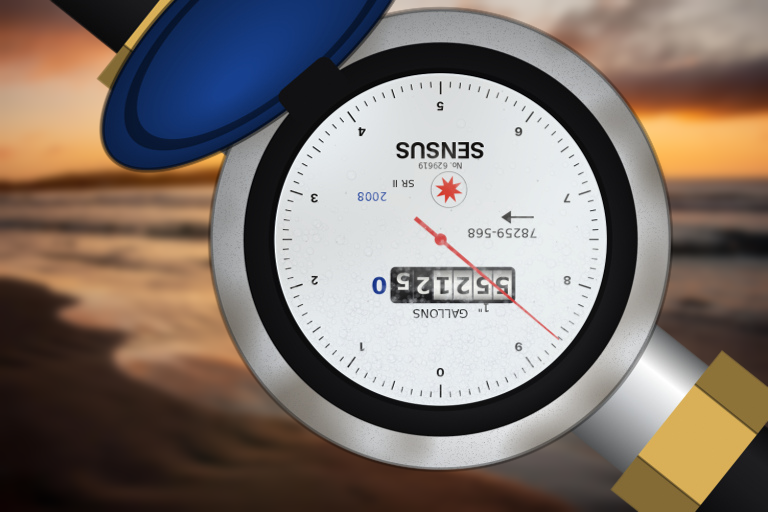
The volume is gal 5521248.6
